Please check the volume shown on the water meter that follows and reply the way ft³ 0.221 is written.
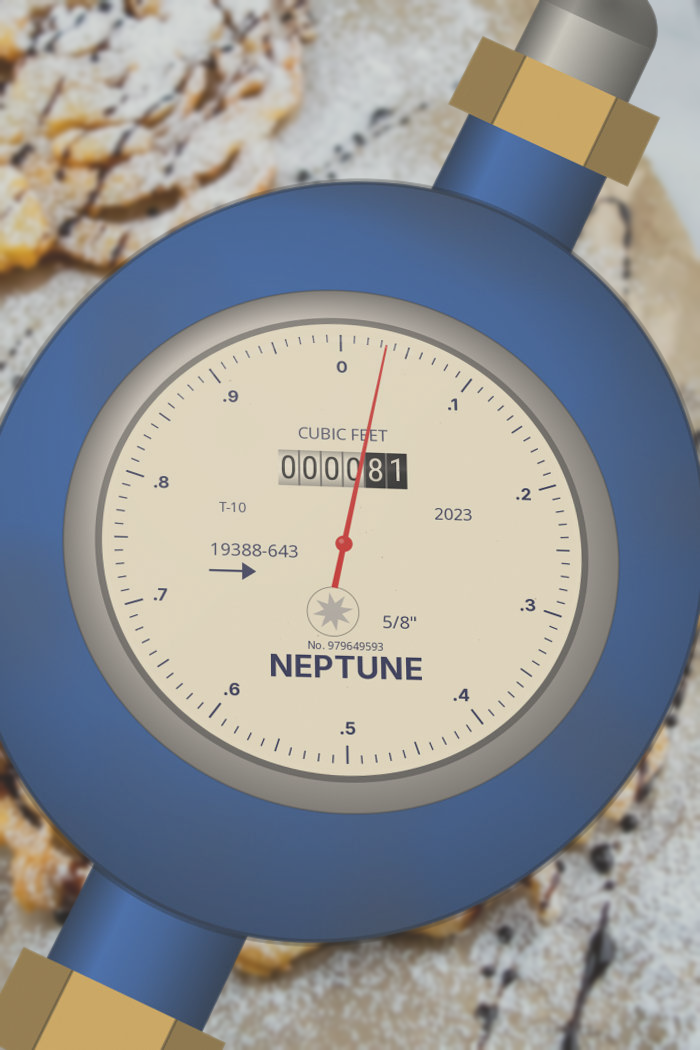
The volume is ft³ 81.03
